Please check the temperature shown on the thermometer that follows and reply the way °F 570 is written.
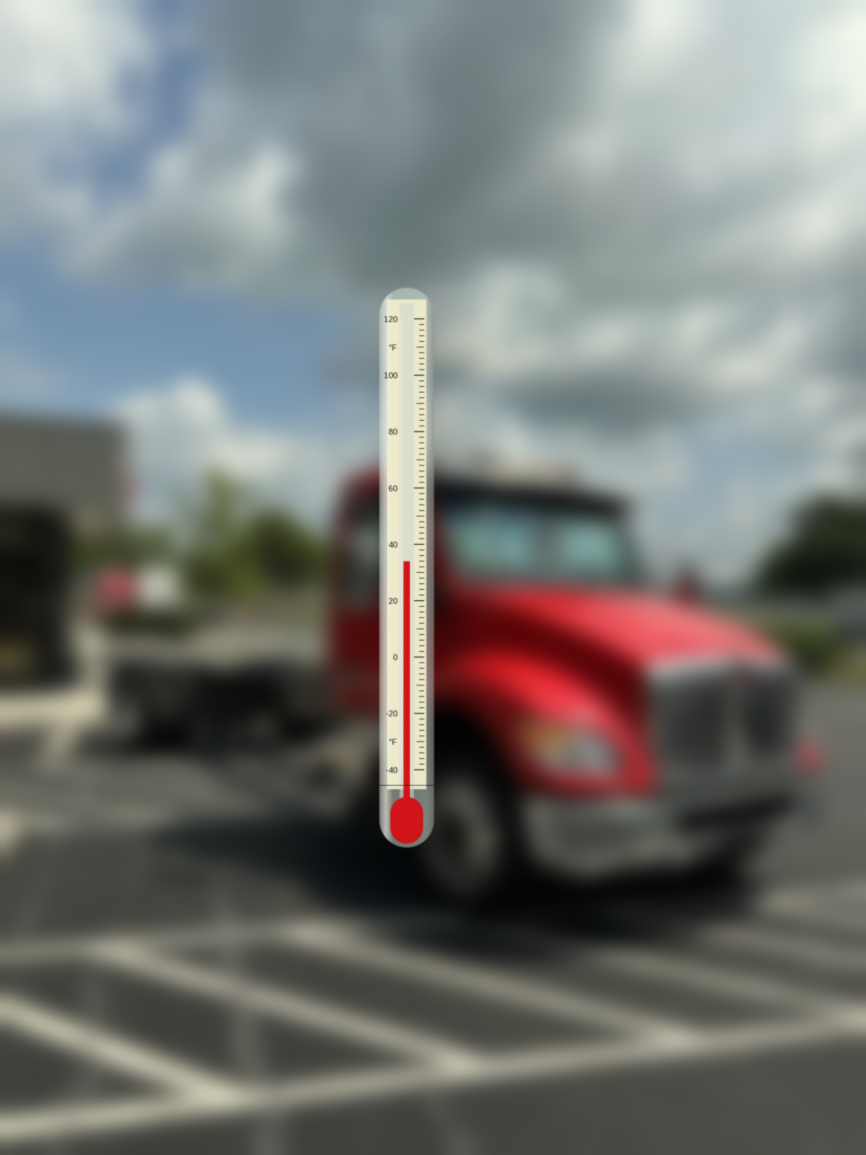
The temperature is °F 34
